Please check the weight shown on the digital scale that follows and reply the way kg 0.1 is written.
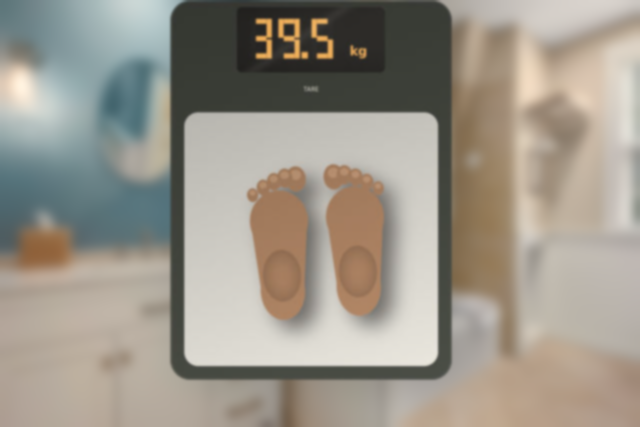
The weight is kg 39.5
